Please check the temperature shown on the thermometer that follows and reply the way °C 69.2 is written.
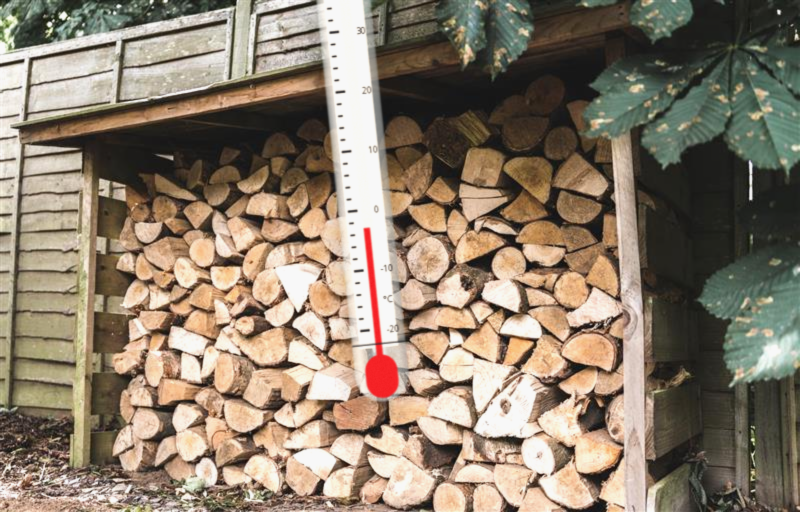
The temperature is °C -3
